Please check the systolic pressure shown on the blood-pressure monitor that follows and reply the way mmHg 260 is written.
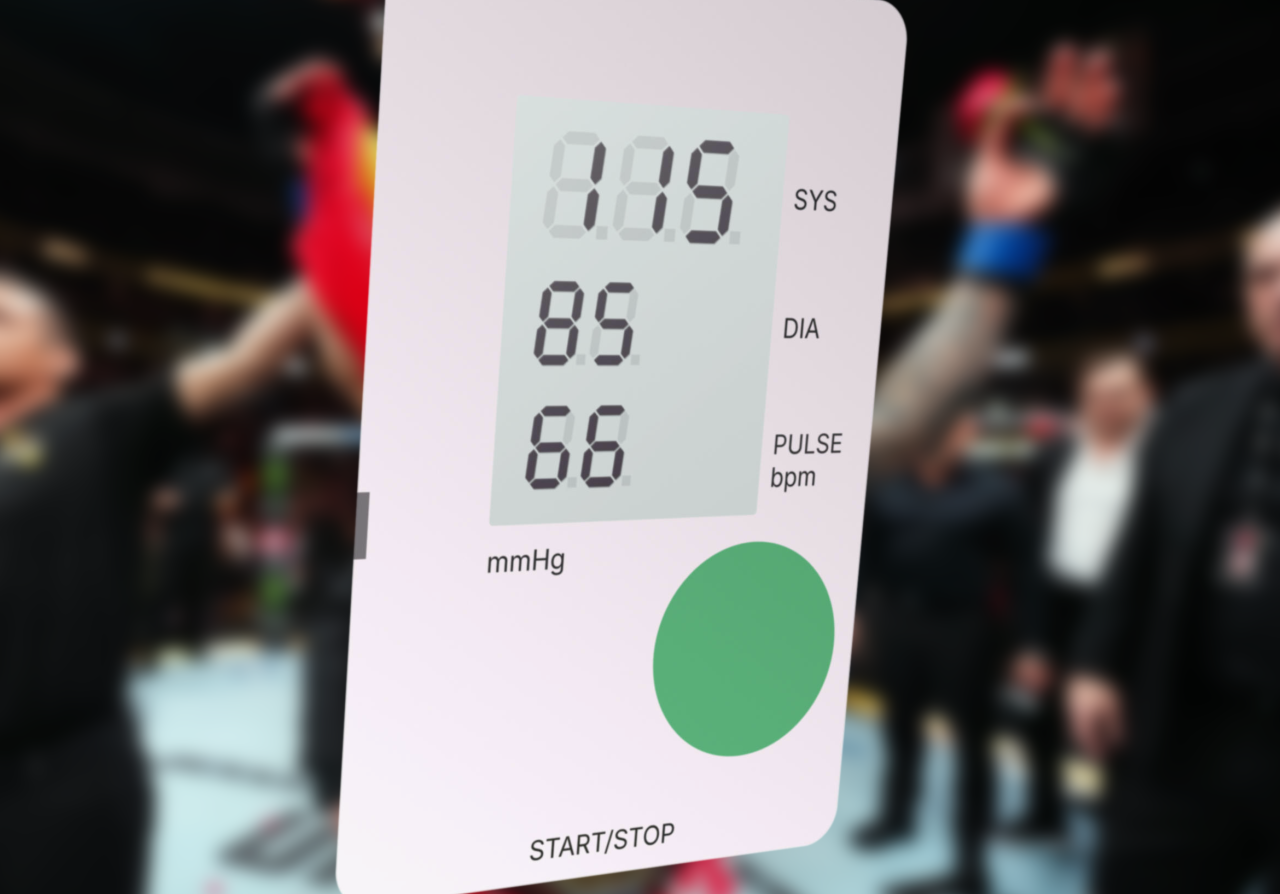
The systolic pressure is mmHg 115
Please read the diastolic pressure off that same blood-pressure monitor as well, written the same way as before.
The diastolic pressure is mmHg 85
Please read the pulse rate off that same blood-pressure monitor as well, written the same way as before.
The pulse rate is bpm 66
